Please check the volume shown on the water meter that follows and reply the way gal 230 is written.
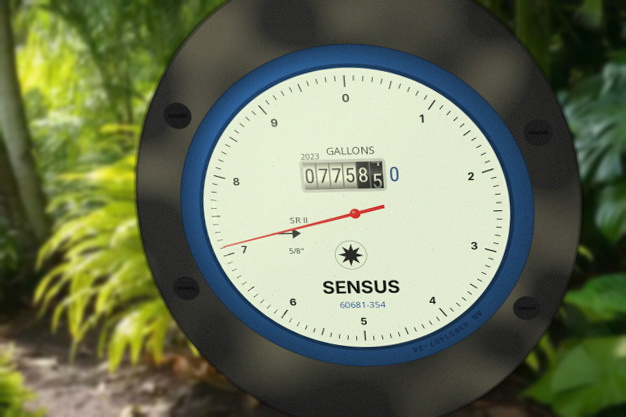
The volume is gal 775847.1
